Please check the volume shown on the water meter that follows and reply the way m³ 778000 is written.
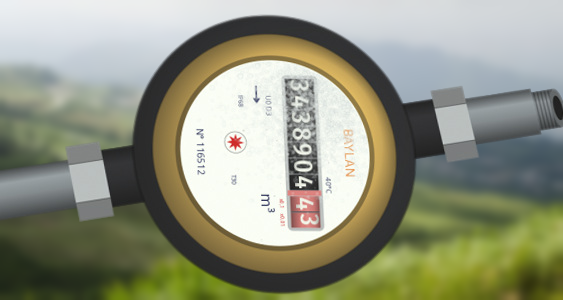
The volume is m³ 3438904.43
